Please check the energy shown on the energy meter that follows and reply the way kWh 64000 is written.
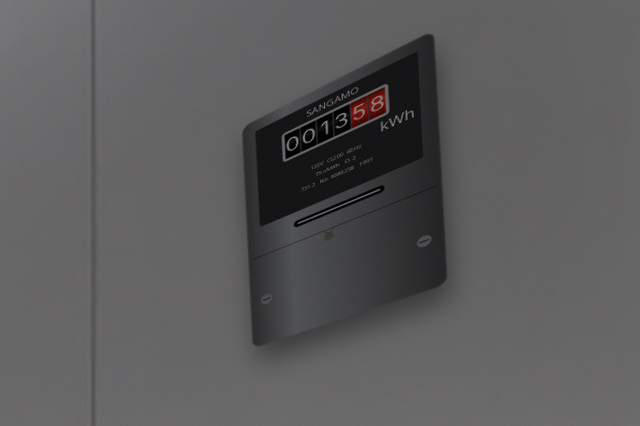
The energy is kWh 13.58
